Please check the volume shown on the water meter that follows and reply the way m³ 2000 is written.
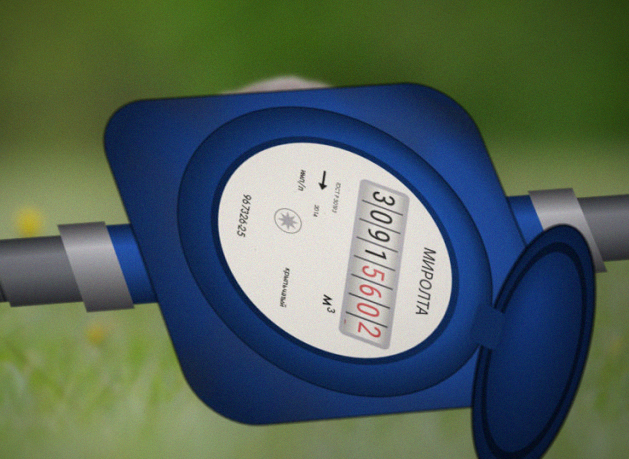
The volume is m³ 3091.5602
